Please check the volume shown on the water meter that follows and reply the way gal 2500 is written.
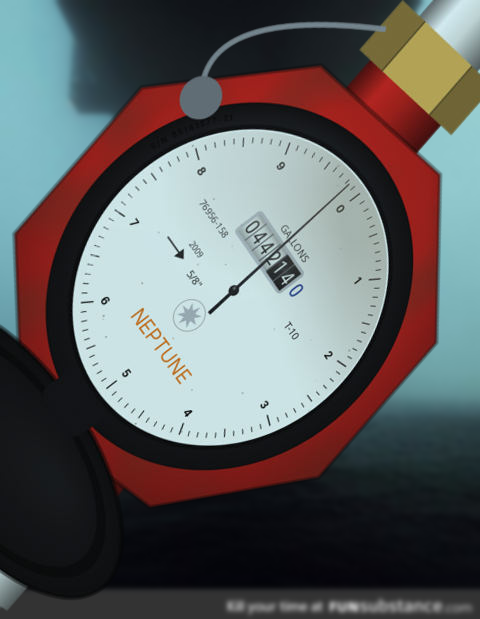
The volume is gal 442139.8
